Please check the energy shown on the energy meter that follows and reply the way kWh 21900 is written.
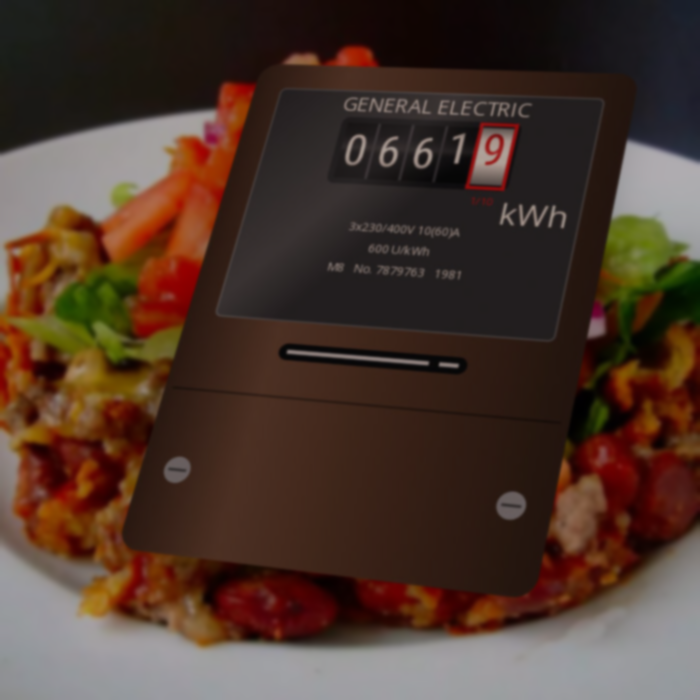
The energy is kWh 661.9
